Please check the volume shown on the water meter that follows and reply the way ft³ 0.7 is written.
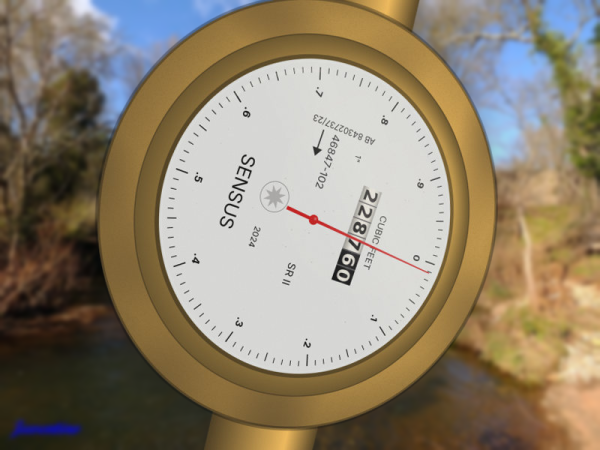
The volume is ft³ 228760.01
